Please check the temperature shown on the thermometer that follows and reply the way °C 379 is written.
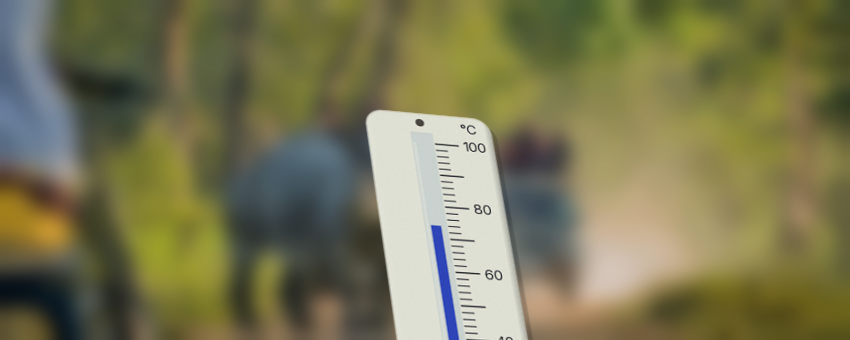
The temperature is °C 74
